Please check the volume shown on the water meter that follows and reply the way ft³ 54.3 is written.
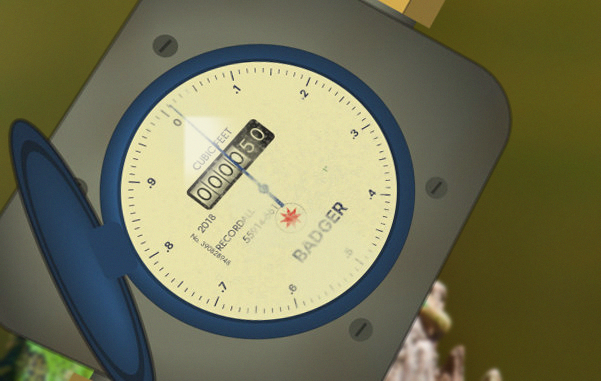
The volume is ft³ 50.01
